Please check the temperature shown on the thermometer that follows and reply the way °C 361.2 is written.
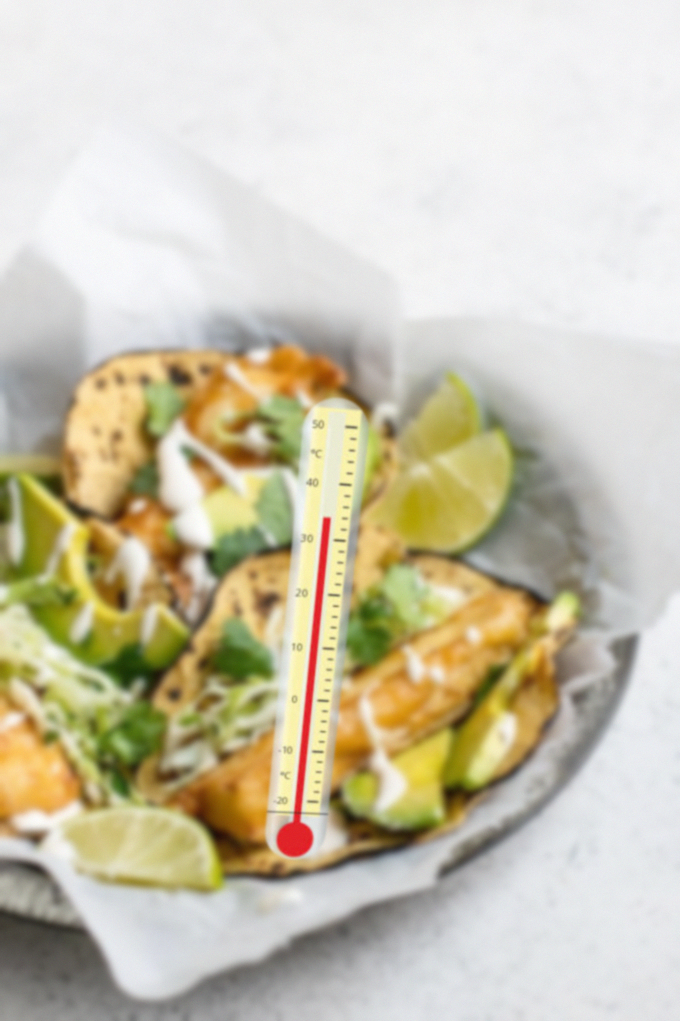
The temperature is °C 34
